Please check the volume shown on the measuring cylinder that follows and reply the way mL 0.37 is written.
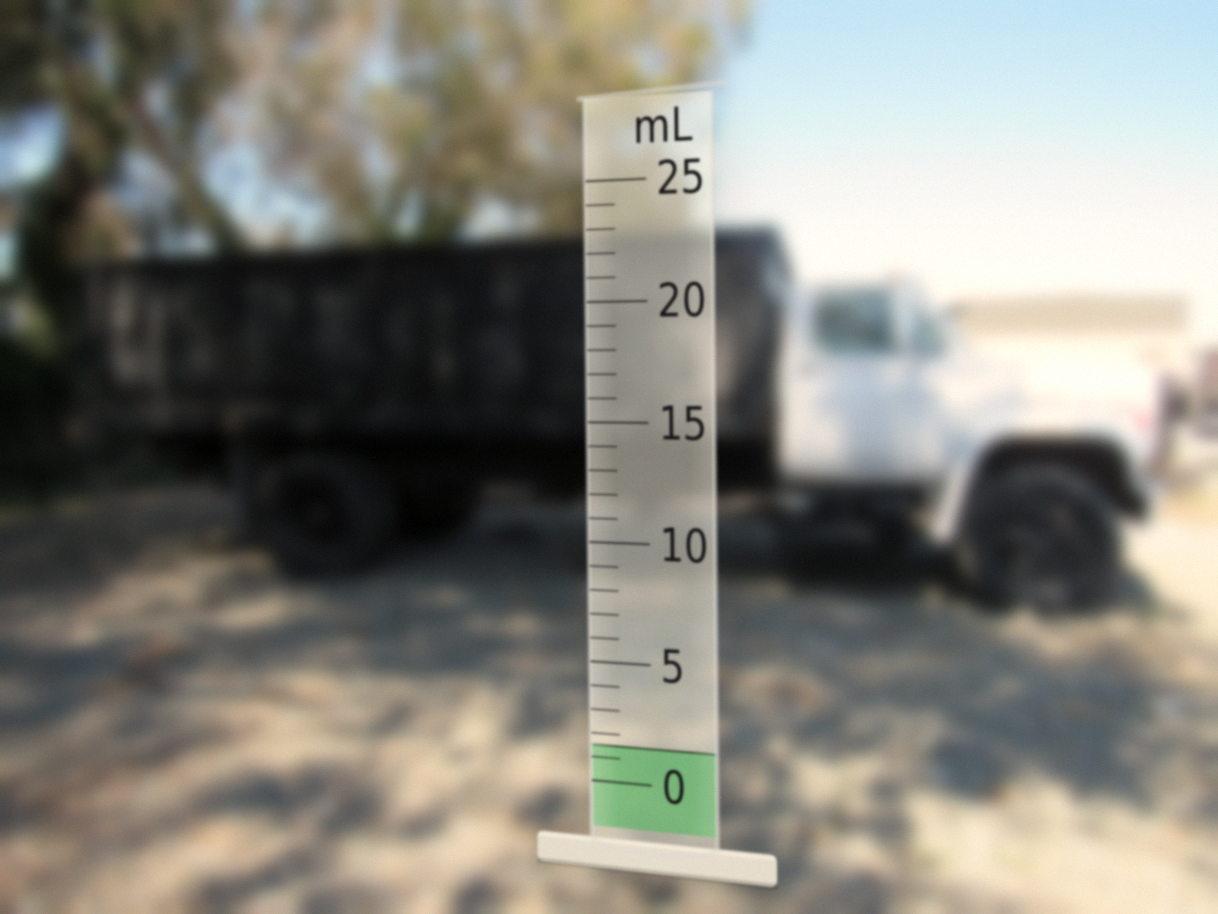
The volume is mL 1.5
